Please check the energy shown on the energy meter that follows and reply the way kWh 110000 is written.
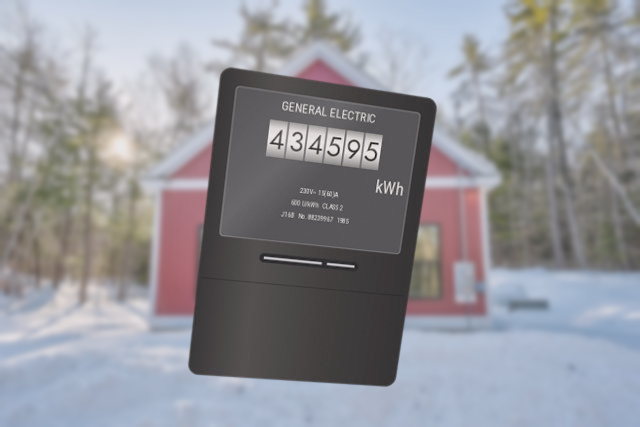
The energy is kWh 434595
